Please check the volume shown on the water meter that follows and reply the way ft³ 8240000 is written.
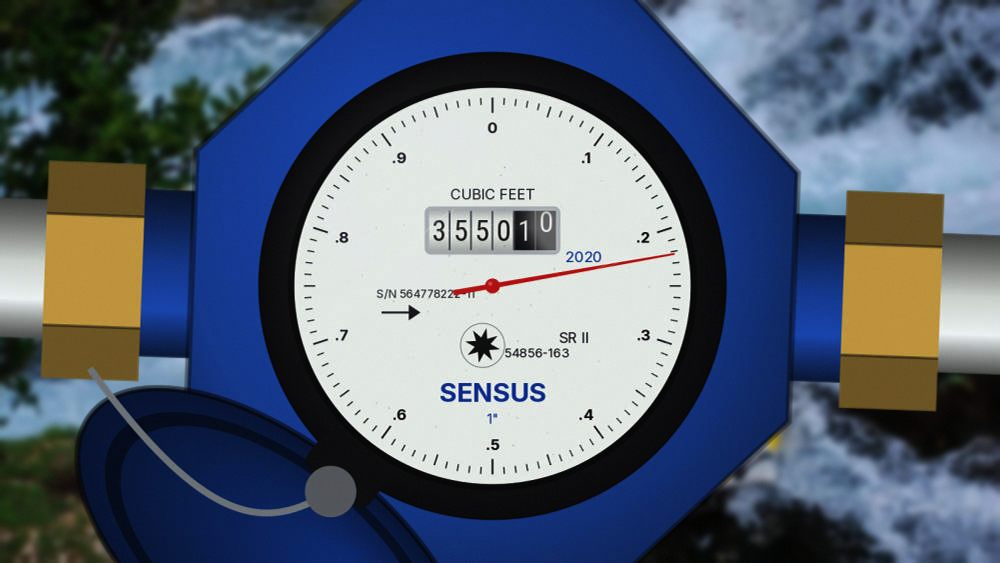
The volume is ft³ 355010.22
